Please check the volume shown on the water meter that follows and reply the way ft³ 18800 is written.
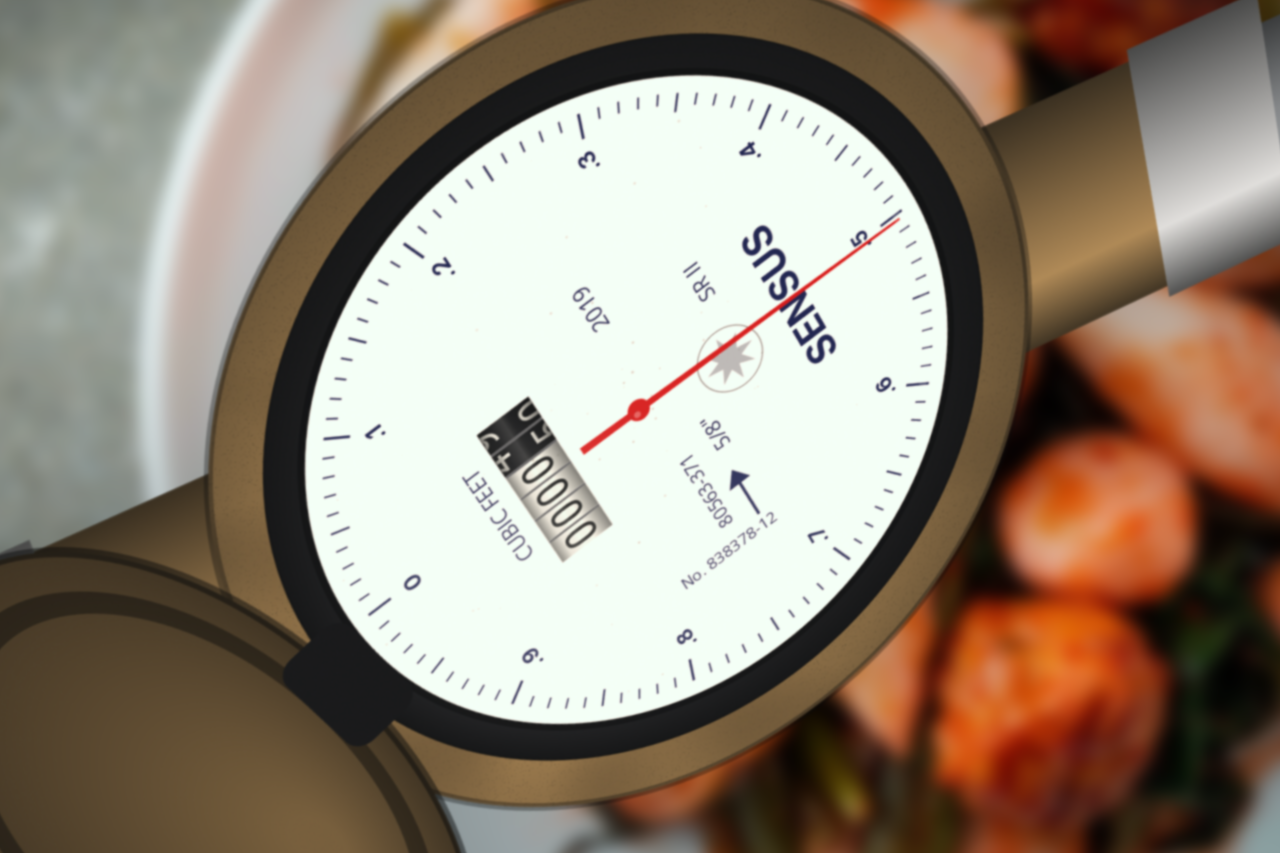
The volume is ft³ 49.50
